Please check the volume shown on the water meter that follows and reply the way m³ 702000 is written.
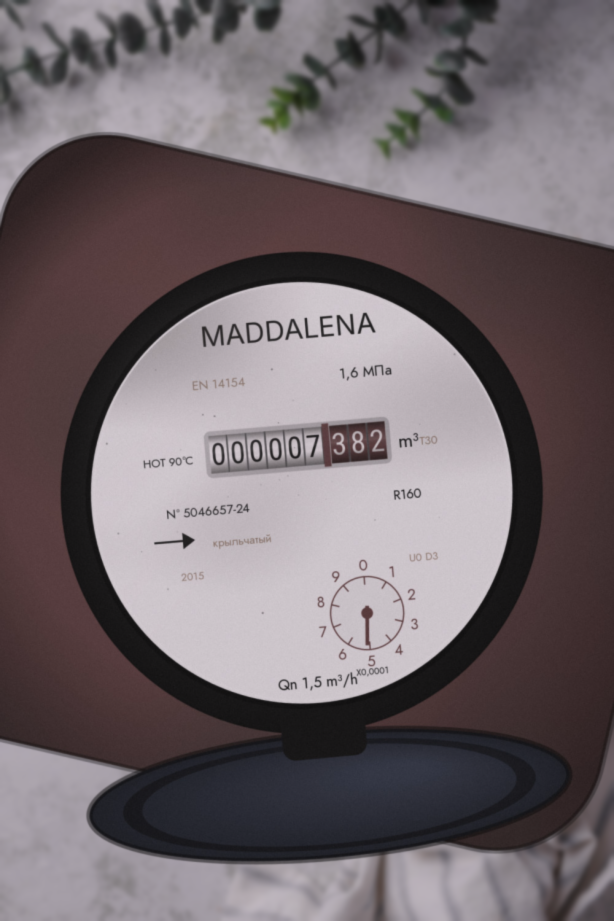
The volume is m³ 7.3825
